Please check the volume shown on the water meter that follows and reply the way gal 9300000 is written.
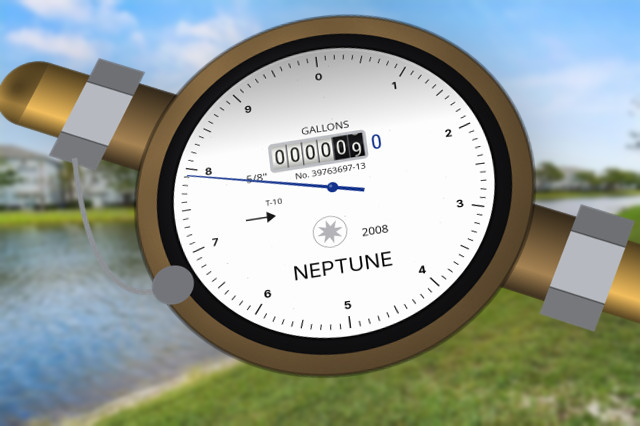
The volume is gal 87.9
